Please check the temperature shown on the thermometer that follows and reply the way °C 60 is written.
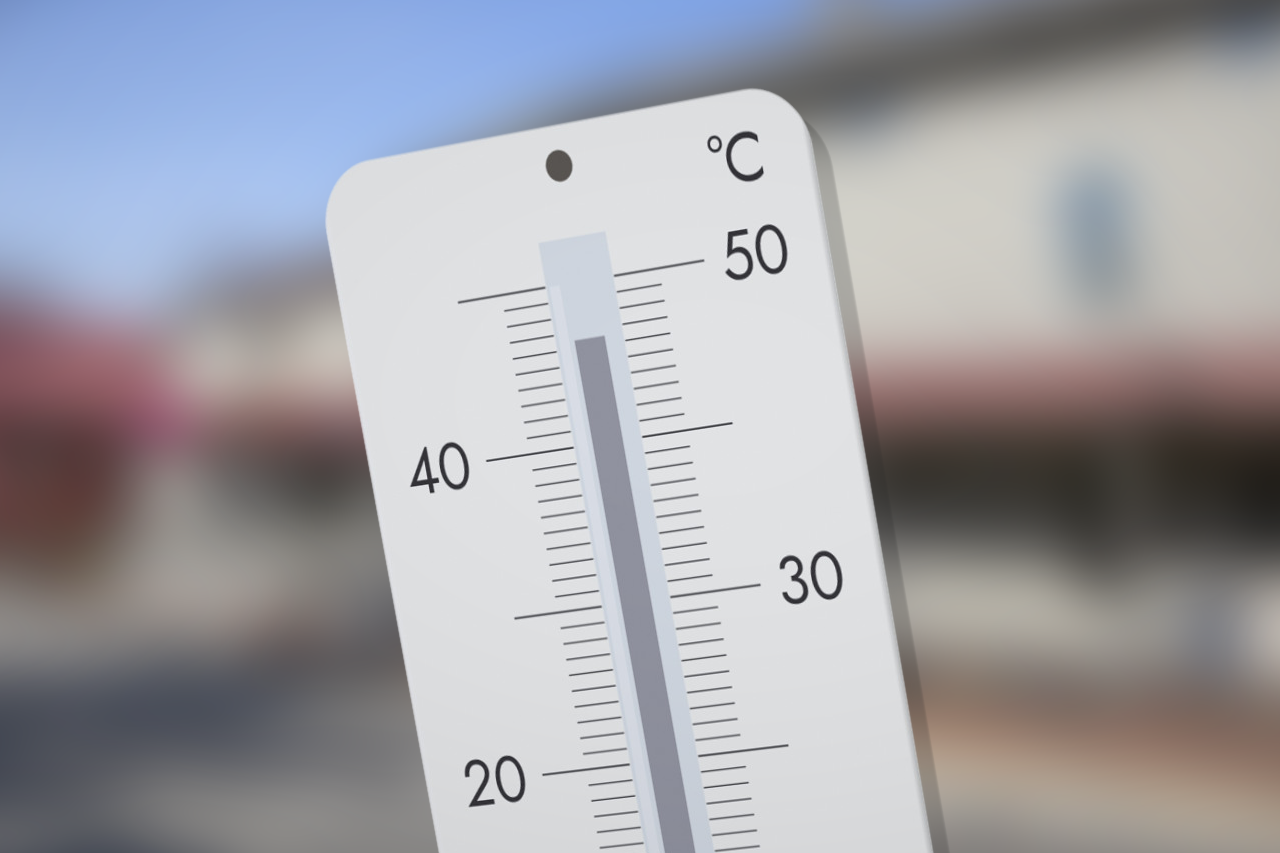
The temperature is °C 46.5
